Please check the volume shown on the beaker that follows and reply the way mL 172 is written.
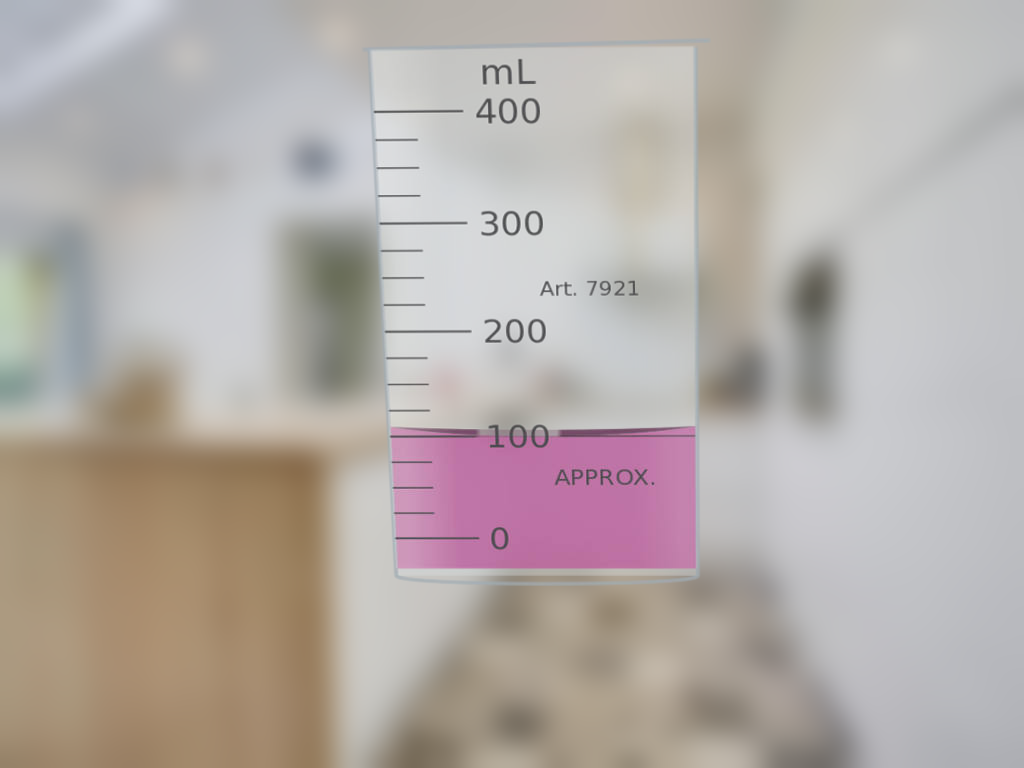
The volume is mL 100
